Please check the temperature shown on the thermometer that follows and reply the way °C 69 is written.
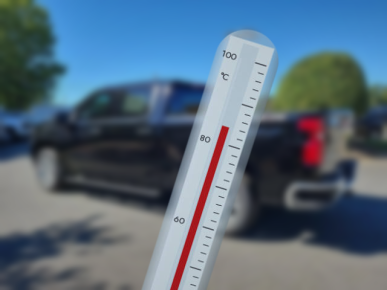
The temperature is °C 84
